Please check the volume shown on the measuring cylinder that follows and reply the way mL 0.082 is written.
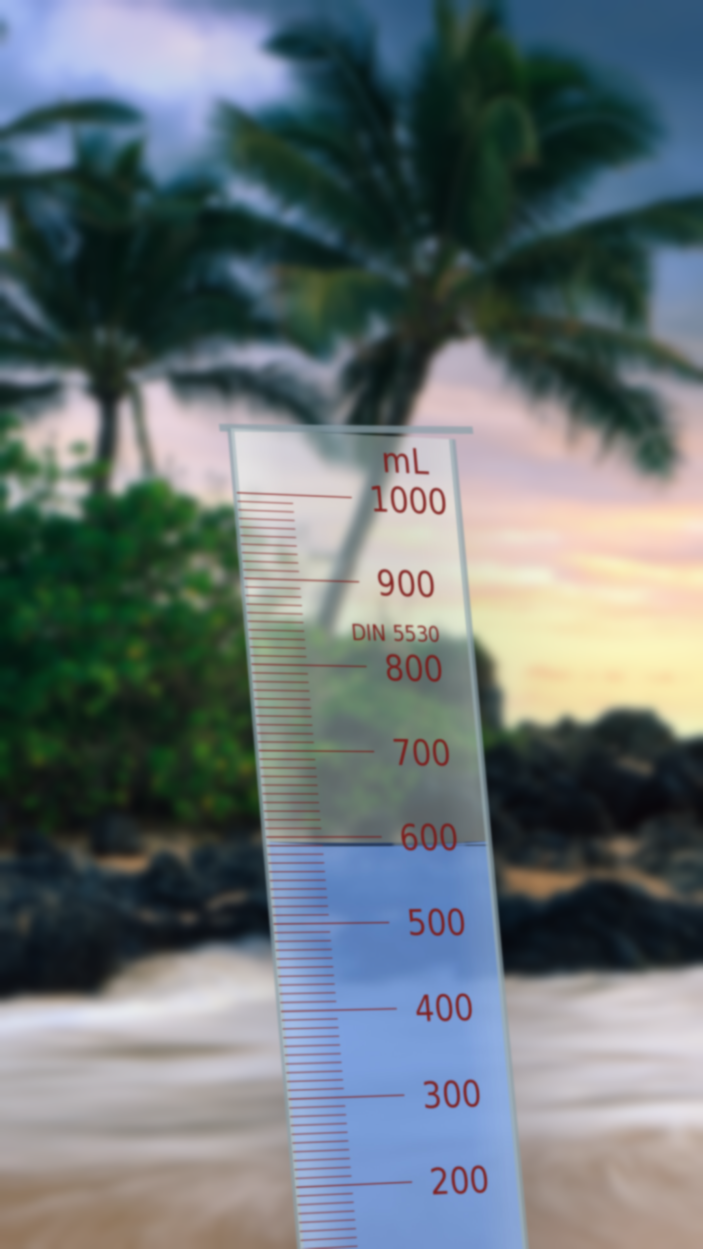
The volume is mL 590
